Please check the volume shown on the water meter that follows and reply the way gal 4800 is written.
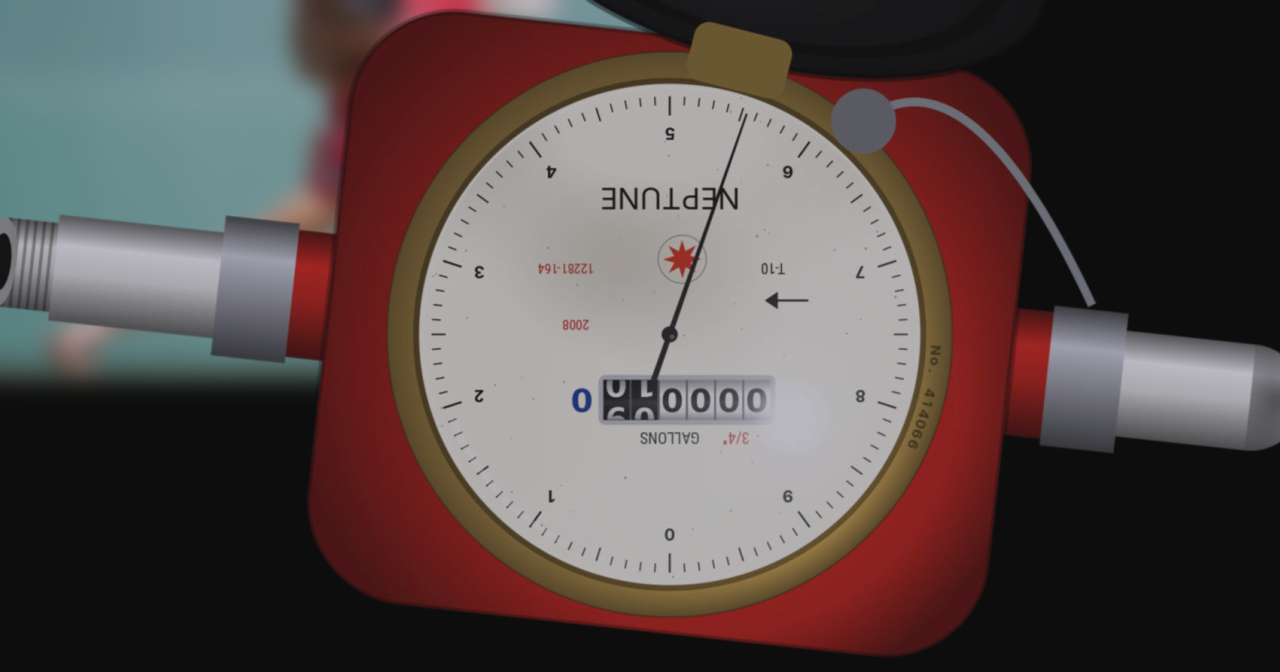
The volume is gal 95.5
